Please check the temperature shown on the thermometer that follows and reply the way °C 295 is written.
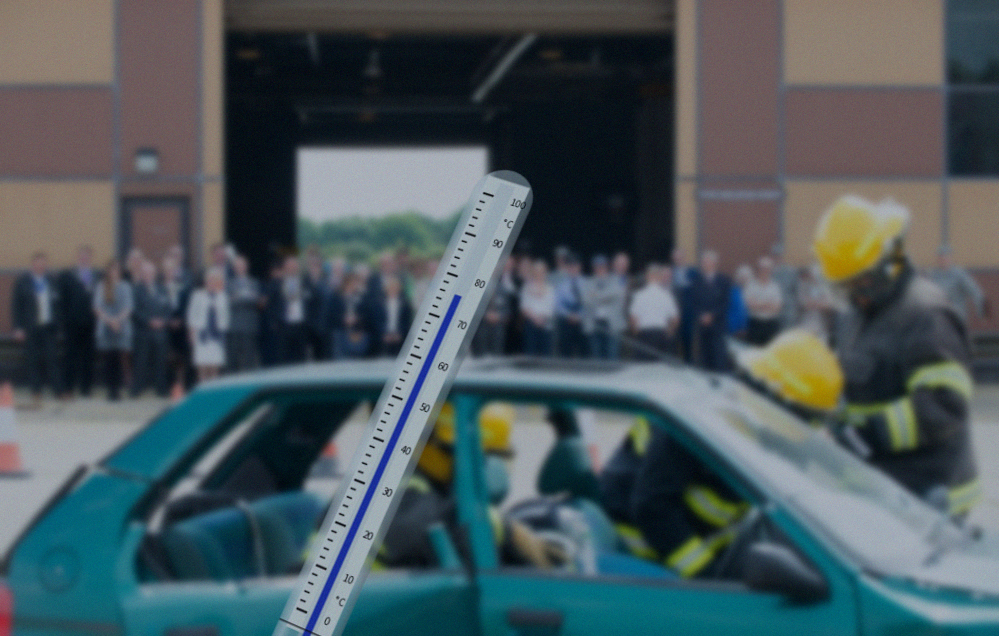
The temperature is °C 76
